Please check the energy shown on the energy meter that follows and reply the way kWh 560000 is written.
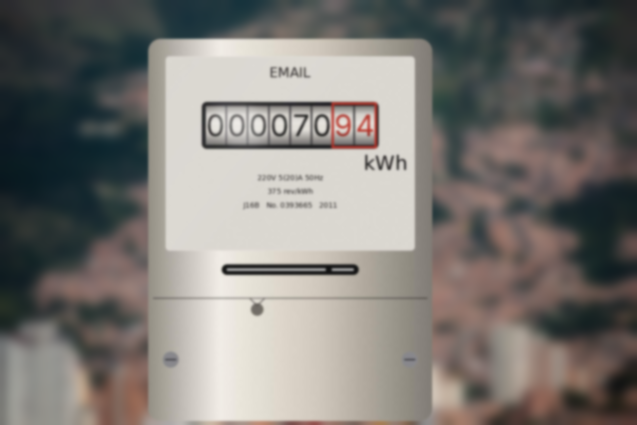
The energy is kWh 70.94
